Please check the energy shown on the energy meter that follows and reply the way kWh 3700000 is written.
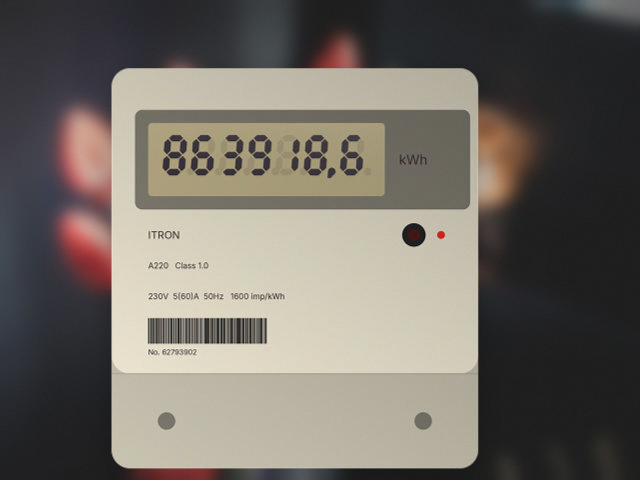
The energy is kWh 863918.6
